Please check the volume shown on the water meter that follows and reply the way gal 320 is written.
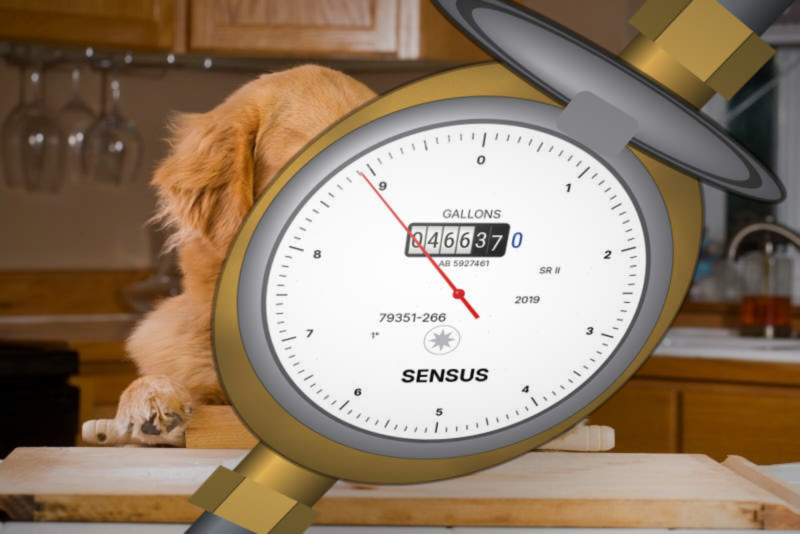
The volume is gal 466368.9
